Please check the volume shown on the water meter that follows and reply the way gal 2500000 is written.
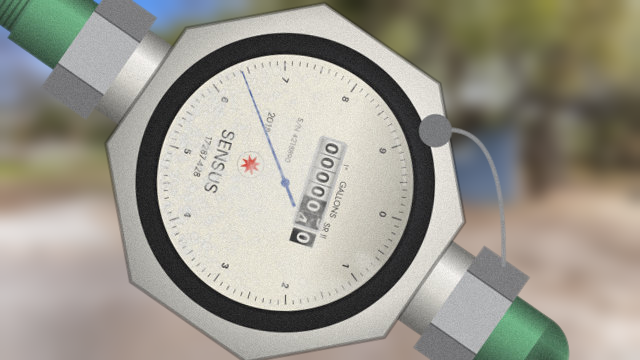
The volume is gal 36.4
